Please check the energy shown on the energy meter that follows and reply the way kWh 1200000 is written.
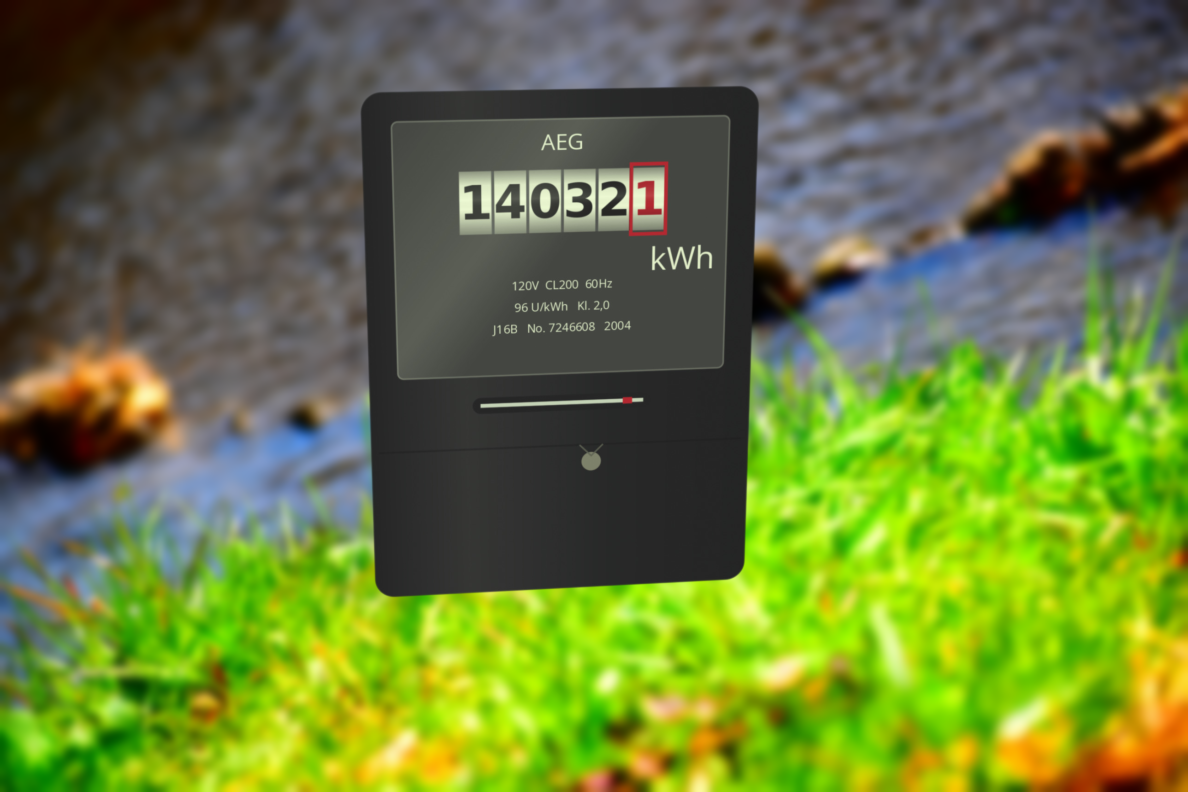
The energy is kWh 14032.1
